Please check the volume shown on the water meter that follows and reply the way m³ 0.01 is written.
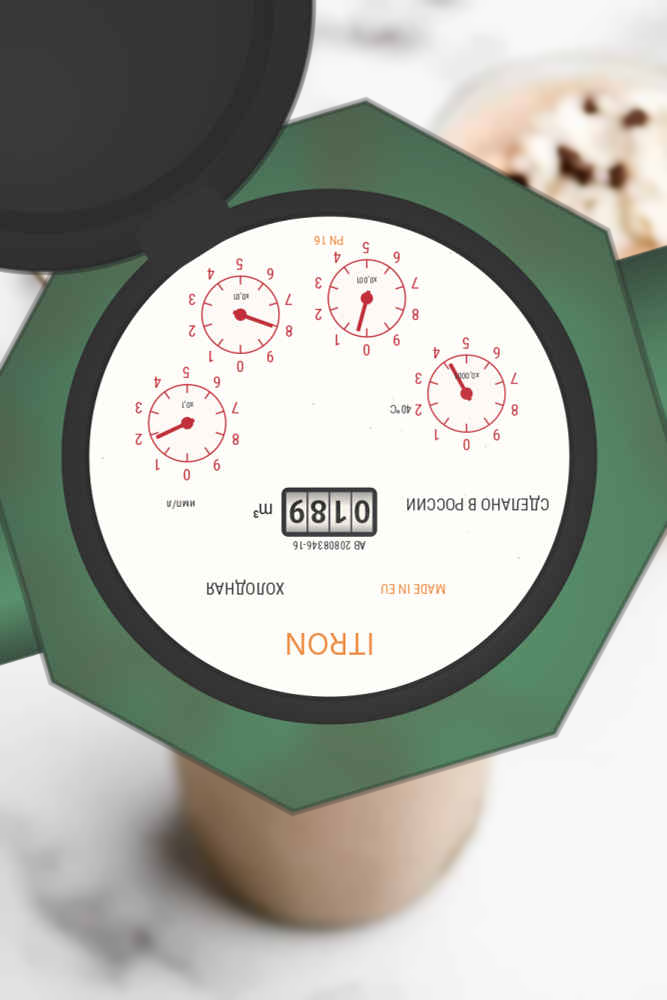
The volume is m³ 189.1804
